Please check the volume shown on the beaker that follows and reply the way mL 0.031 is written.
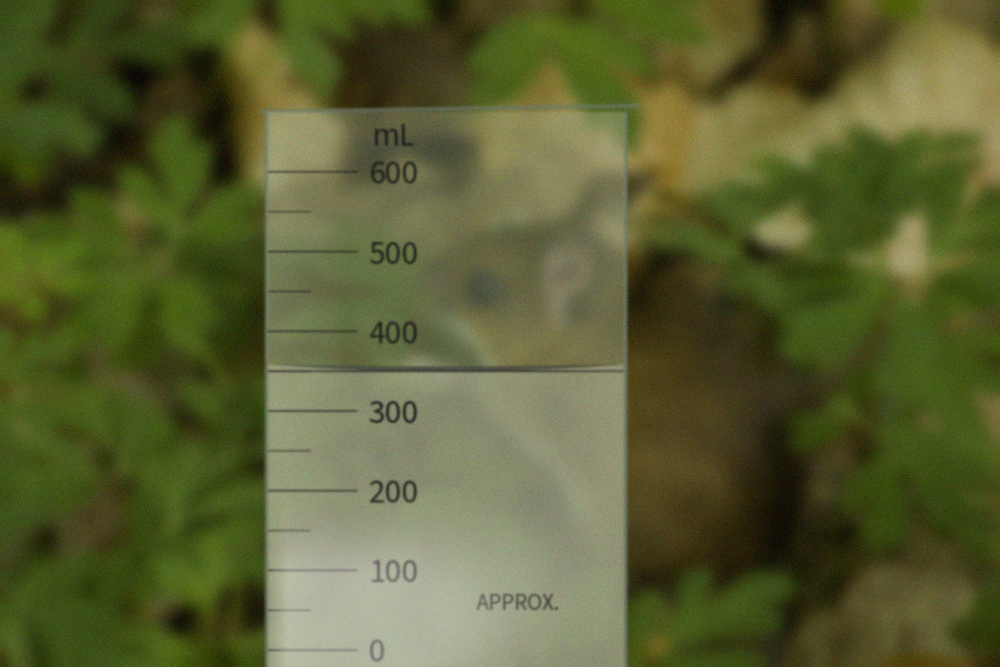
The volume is mL 350
